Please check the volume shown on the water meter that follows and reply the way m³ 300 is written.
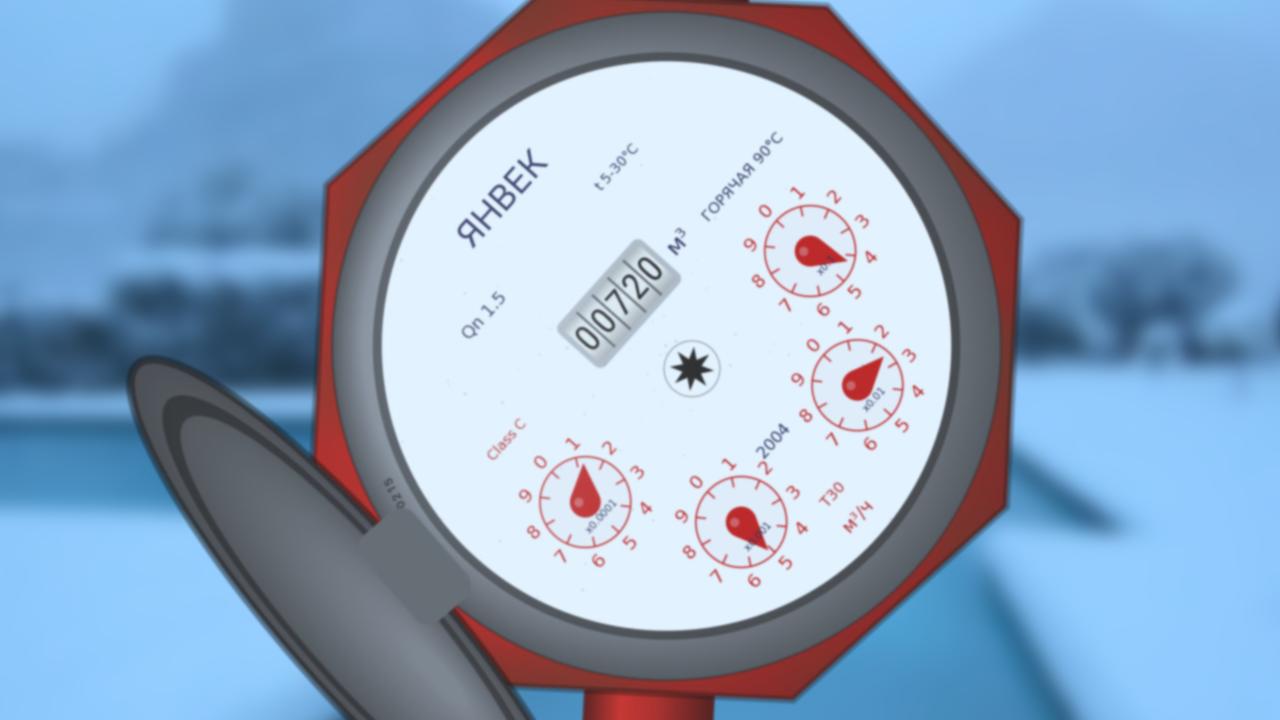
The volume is m³ 720.4251
